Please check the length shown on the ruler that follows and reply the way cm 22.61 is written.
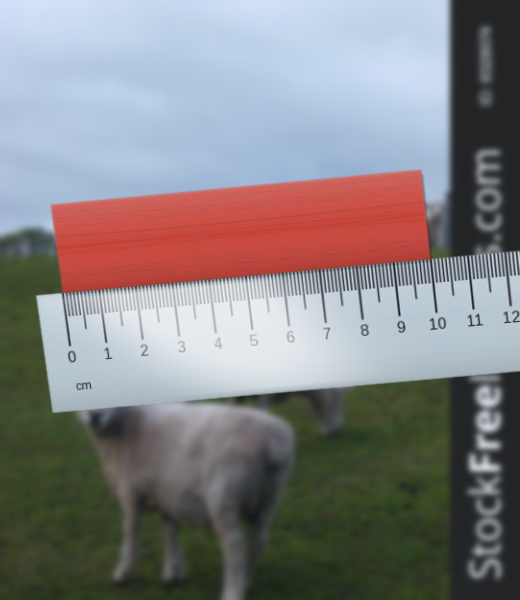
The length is cm 10
